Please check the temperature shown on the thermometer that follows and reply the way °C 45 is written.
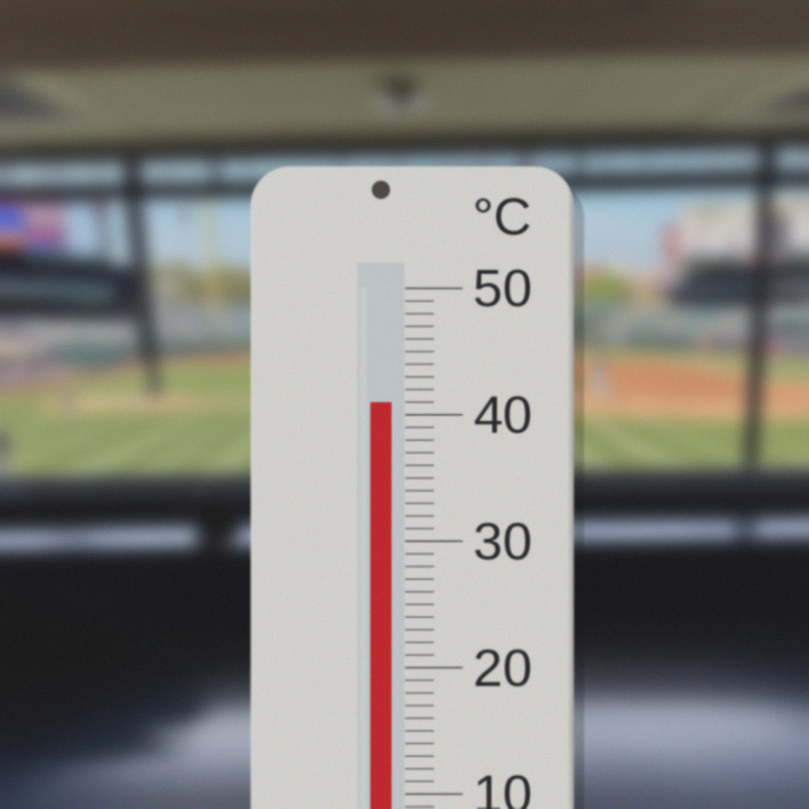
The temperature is °C 41
